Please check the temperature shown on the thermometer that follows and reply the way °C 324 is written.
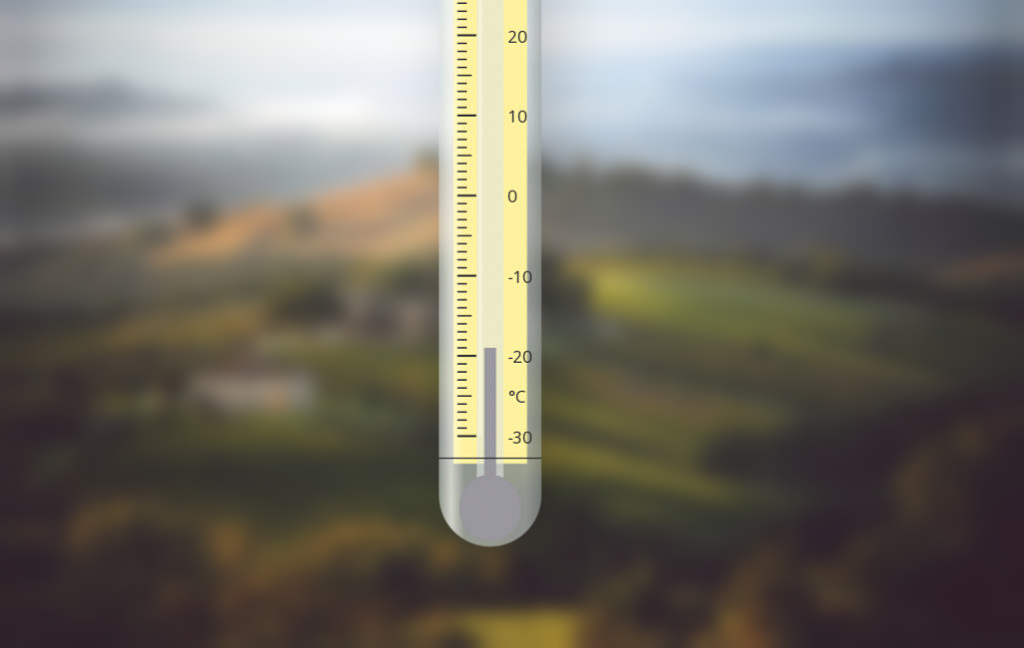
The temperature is °C -19
